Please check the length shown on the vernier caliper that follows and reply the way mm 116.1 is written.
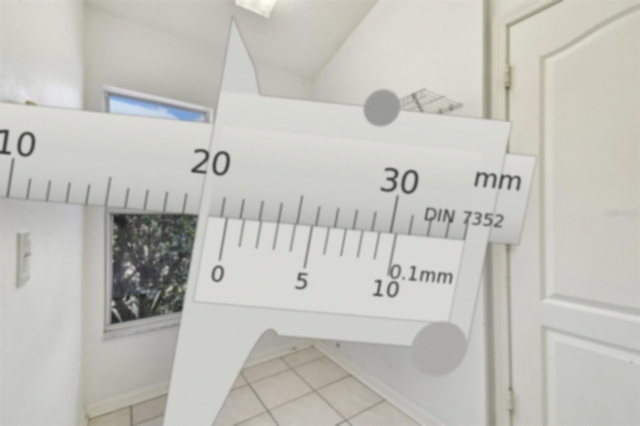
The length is mm 21.3
